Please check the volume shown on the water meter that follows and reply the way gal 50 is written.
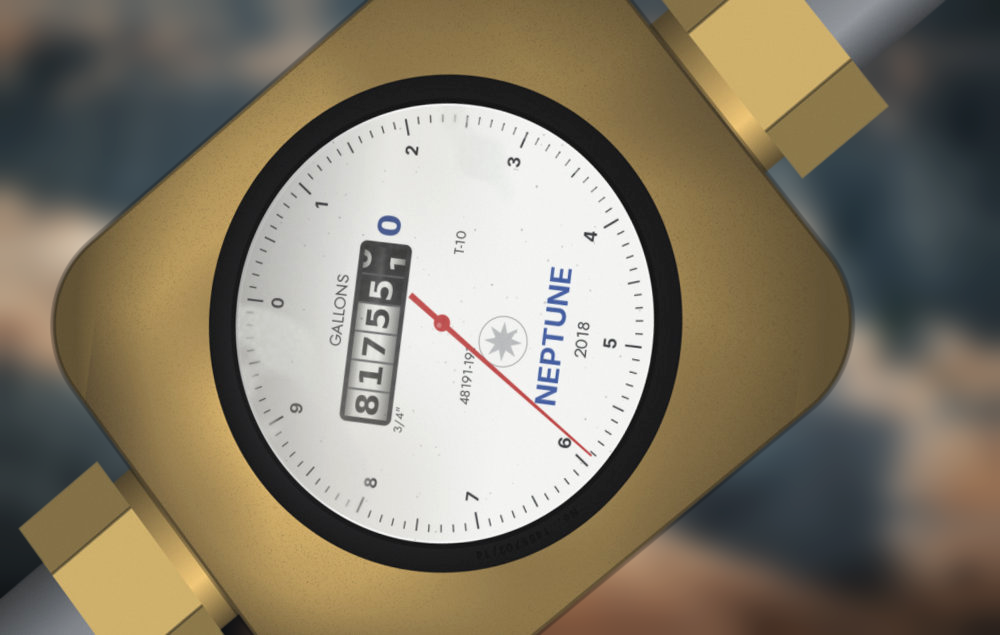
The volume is gal 8175505.9
